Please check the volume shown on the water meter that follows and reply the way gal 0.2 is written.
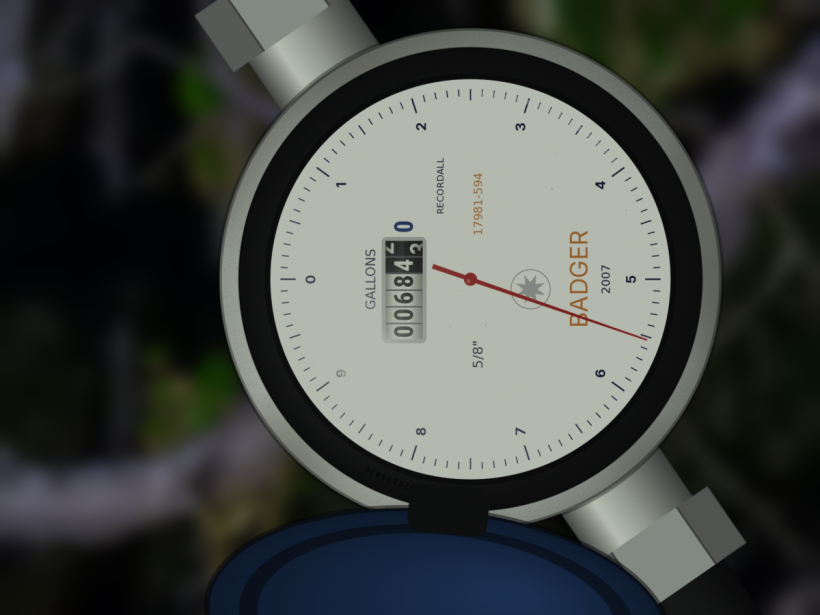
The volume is gal 68425.5
